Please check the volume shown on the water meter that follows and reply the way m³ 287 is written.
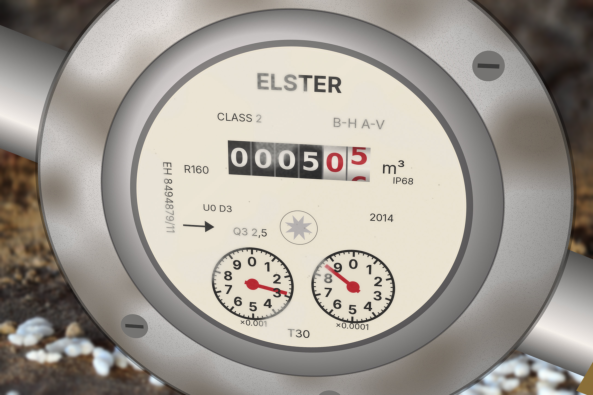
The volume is m³ 5.0528
